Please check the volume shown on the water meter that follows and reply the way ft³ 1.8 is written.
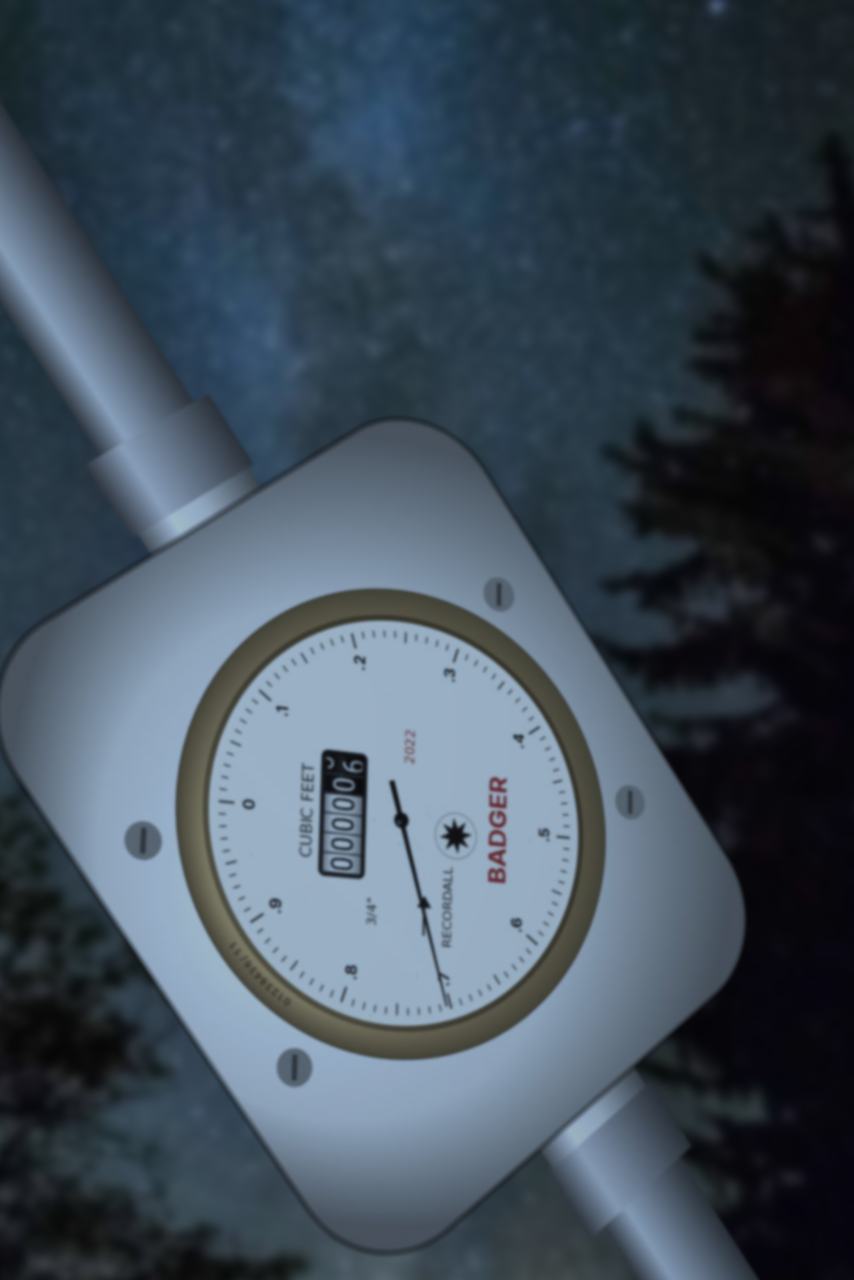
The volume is ft³ 5.70
